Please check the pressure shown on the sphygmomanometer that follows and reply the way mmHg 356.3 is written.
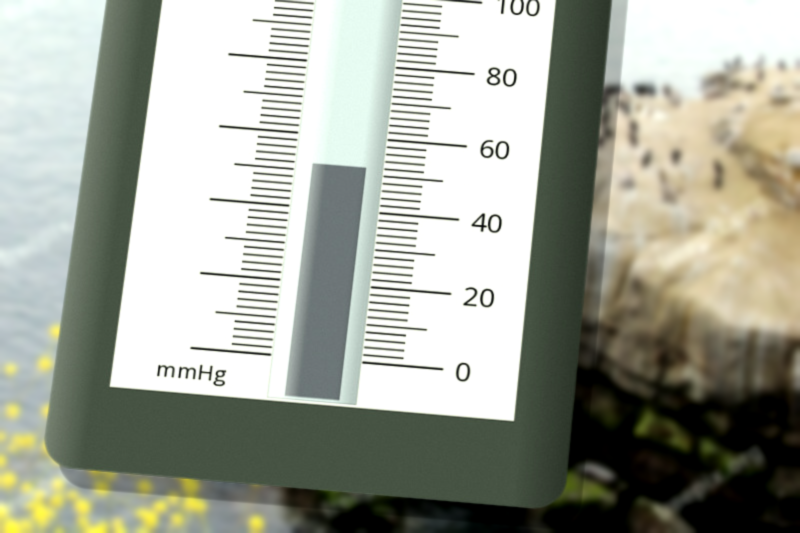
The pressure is mmHg 52
